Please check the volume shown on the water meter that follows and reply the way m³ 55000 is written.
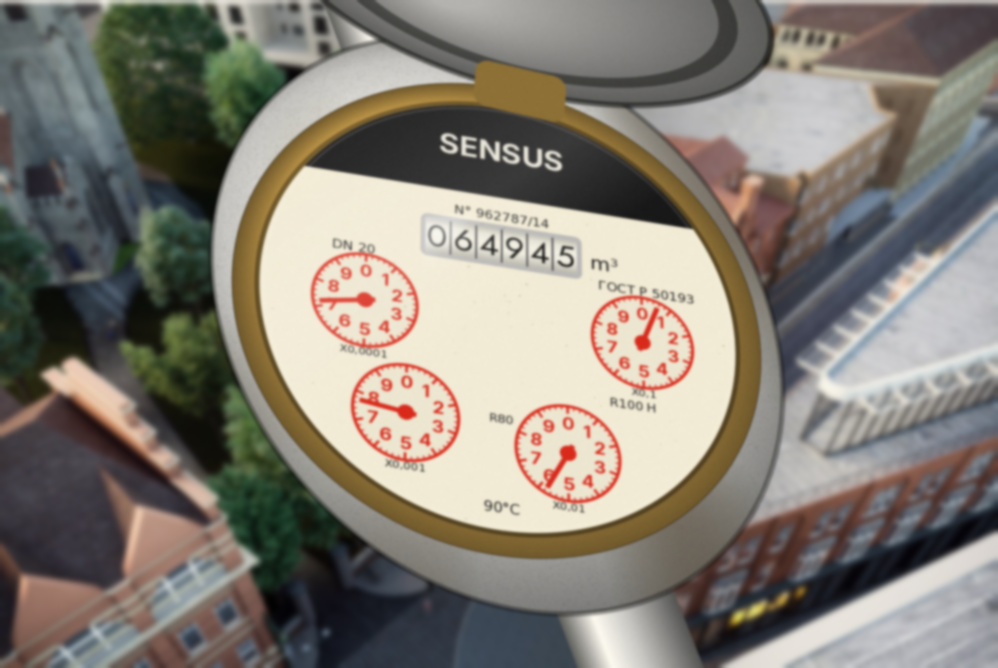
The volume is m³ 64945.0577
